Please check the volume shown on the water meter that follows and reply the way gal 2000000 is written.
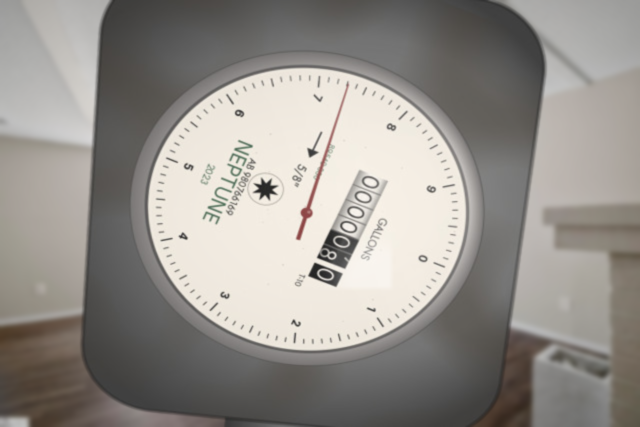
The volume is gal 77.3
